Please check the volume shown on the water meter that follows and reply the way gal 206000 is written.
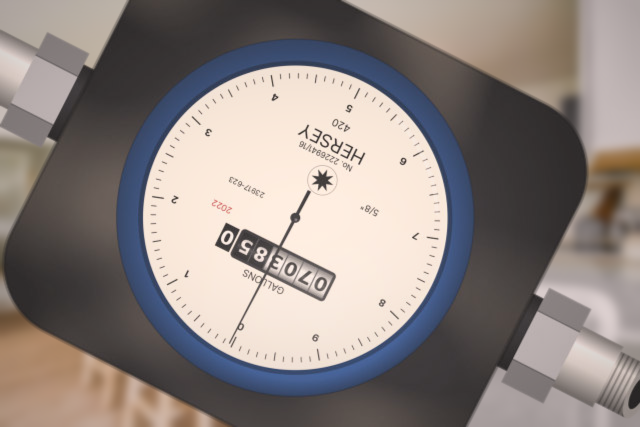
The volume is gal 703850.0
